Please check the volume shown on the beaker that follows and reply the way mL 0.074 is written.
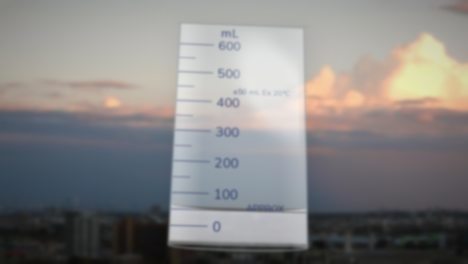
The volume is mL 50
